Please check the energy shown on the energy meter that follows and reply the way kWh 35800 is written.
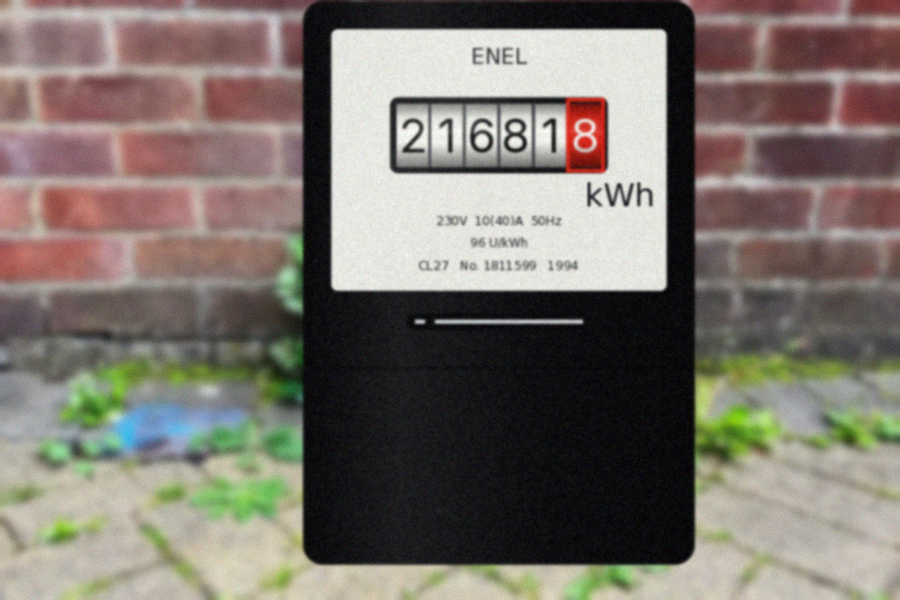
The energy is kWh 21681.8
